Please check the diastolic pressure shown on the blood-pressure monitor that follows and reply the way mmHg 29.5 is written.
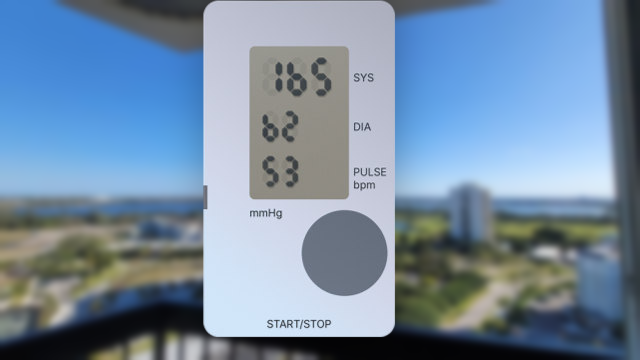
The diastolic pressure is mmHg 62
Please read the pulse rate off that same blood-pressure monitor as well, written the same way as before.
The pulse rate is bpm 53
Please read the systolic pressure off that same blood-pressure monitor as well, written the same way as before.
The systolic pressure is mmHg 165
